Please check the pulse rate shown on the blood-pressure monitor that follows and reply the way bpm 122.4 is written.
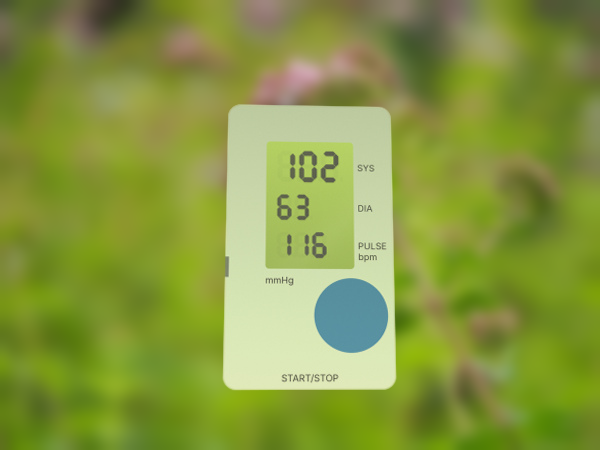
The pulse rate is bpm 116
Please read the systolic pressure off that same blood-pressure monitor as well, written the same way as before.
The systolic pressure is mmHg 102
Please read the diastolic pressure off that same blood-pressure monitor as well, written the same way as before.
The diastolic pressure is mmHg 63
